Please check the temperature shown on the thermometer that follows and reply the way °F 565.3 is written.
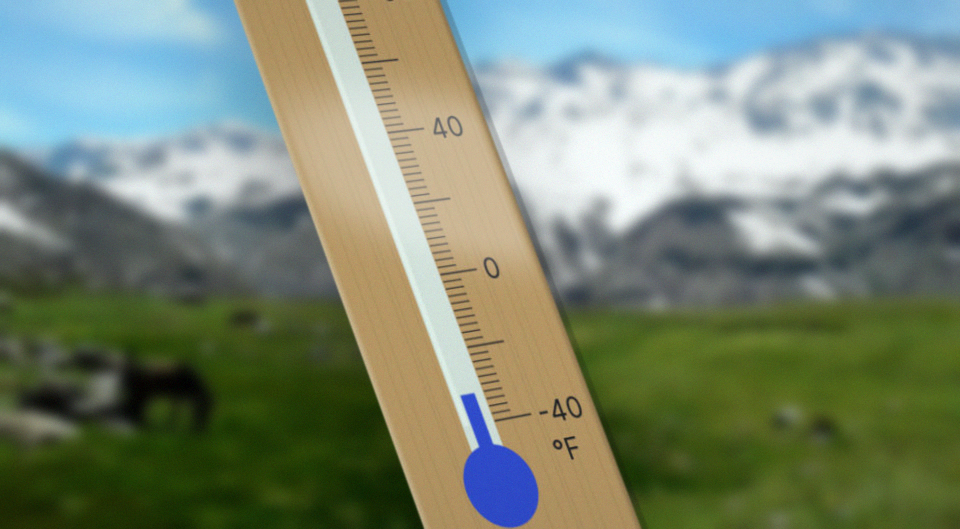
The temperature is °F -32
